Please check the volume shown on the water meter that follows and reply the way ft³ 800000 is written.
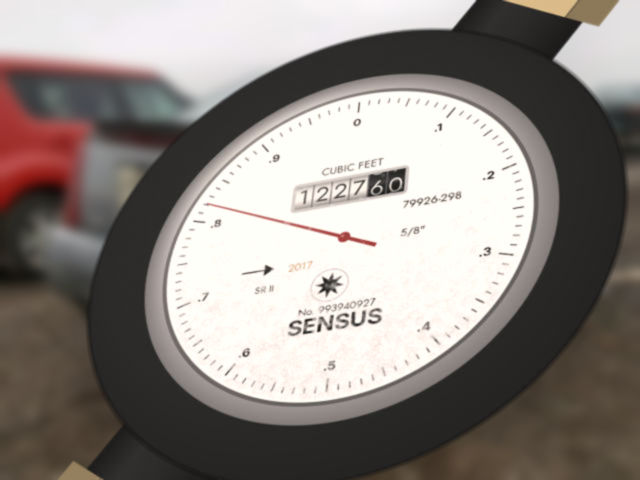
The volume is ft³ 122759.82
